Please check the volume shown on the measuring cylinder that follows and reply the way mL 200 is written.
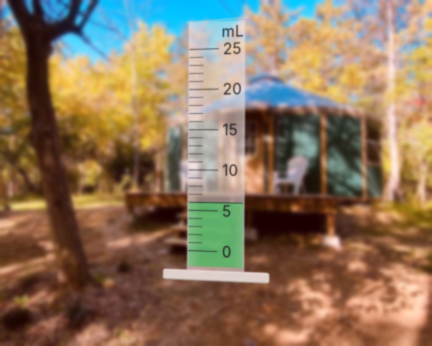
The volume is mL 6
